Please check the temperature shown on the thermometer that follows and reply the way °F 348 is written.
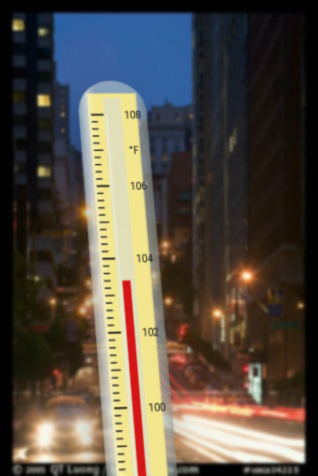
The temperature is °F 103.4
